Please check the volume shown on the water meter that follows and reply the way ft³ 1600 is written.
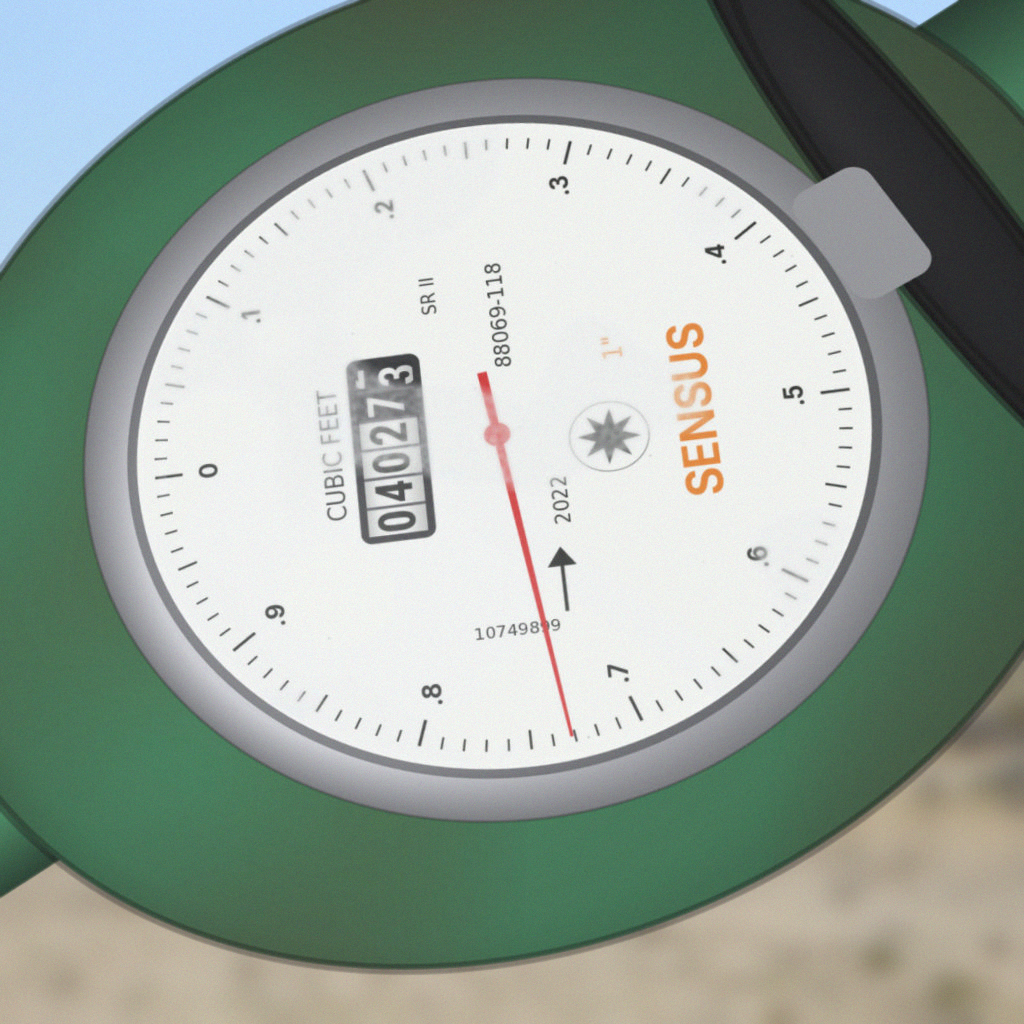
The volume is ft³ 40272.73
